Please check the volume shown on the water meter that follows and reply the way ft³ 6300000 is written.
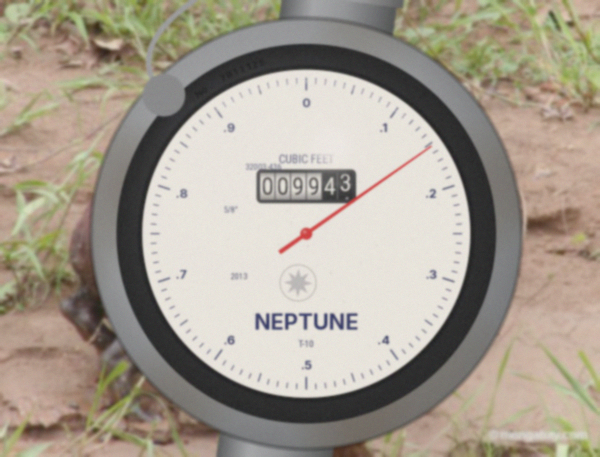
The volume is ft³ 9943.15
